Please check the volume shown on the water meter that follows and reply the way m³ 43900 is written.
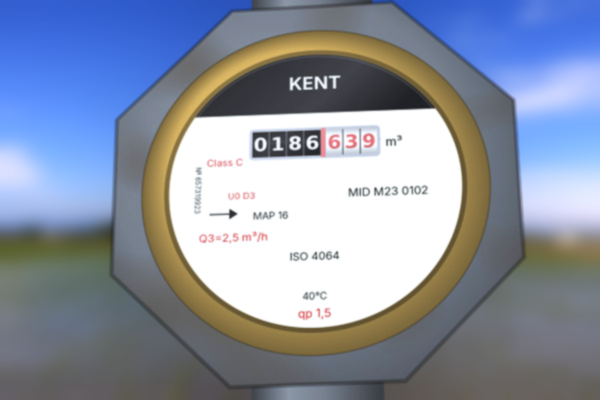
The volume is m³ 186.639
